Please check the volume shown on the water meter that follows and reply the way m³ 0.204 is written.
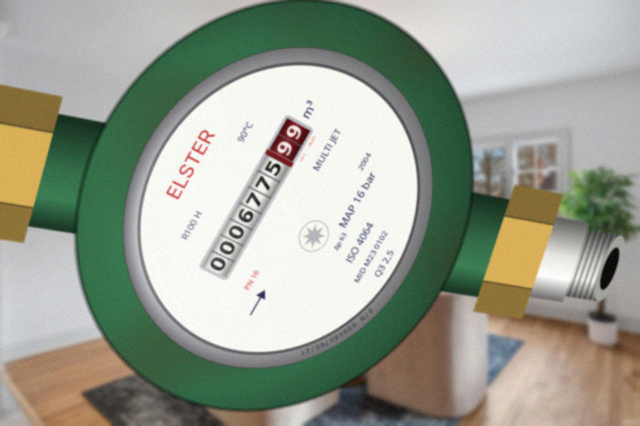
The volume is m³ 6775.99
